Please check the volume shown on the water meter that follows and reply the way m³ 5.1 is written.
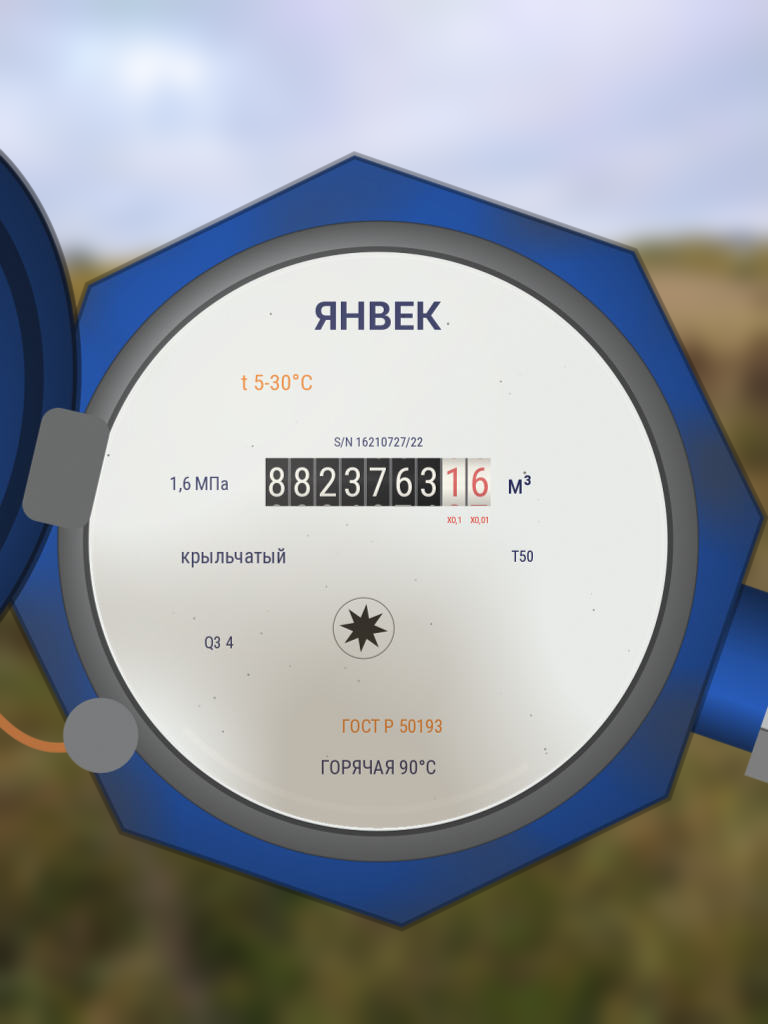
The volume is m³ 8823763.16
